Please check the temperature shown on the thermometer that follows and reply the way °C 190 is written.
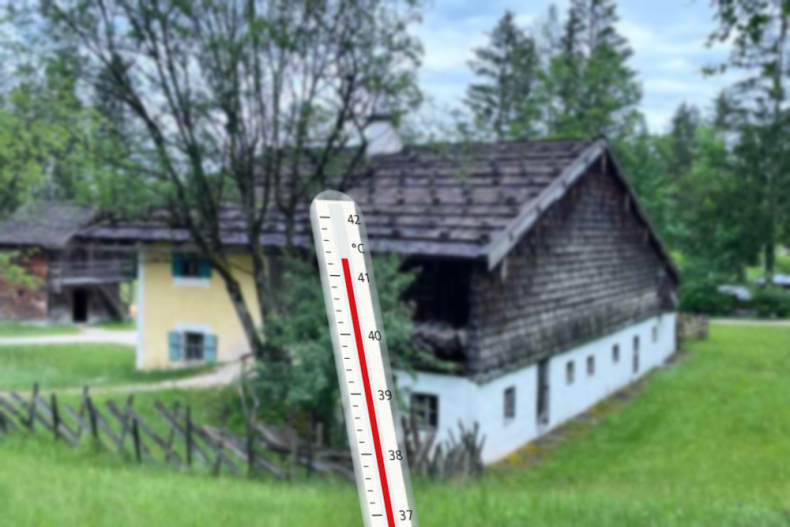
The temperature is °C 41.3
